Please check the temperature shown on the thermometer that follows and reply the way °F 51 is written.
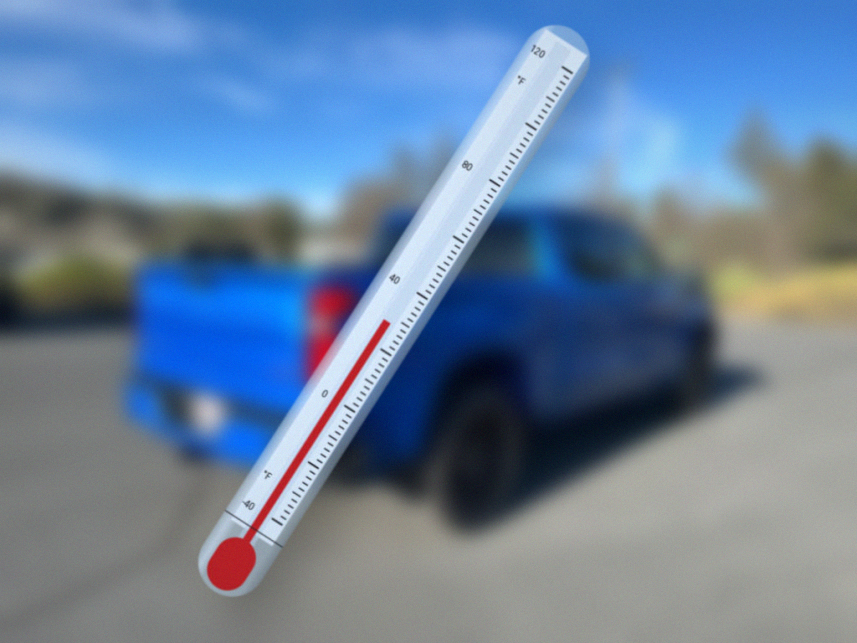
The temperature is °F 28
